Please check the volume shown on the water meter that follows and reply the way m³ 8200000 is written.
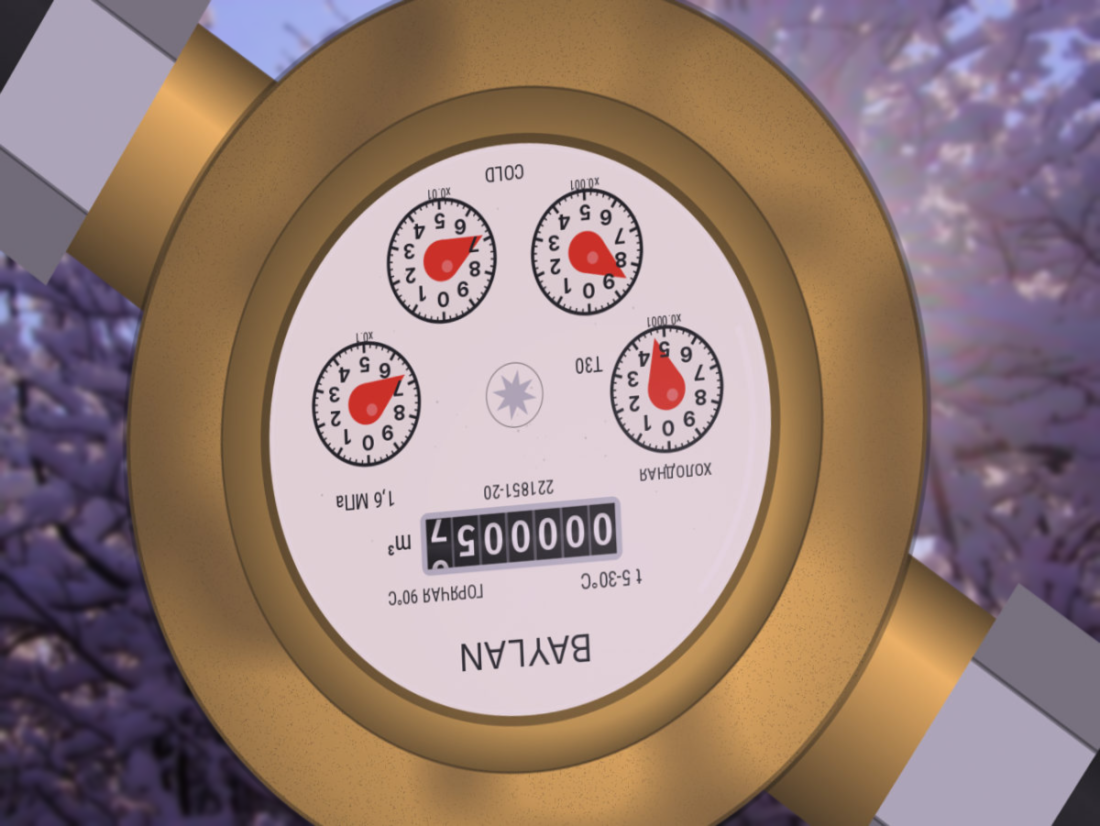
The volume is m³ 56.6684
